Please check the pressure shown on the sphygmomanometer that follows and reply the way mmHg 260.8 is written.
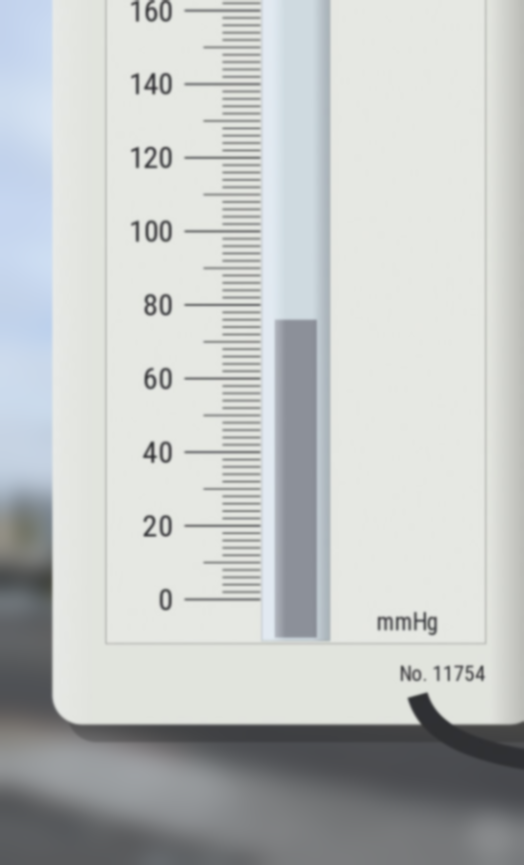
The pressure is mmHg 76
